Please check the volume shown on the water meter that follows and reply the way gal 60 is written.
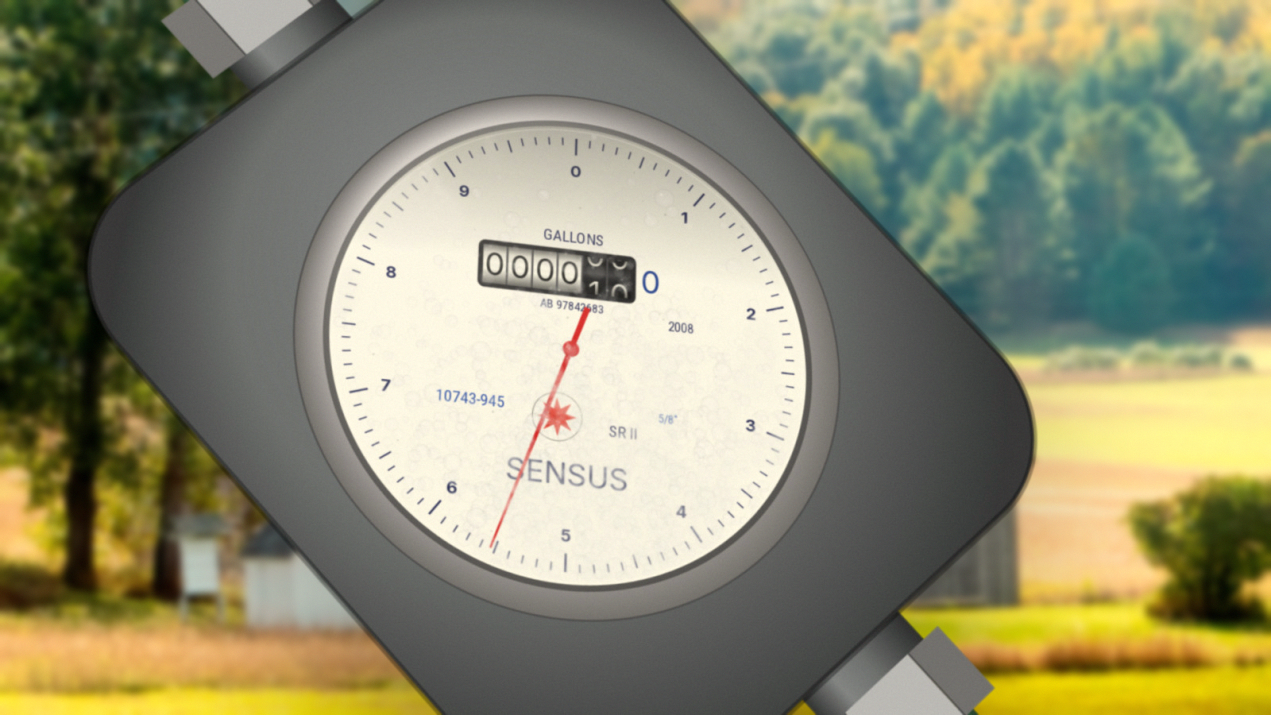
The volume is gal 95.5
